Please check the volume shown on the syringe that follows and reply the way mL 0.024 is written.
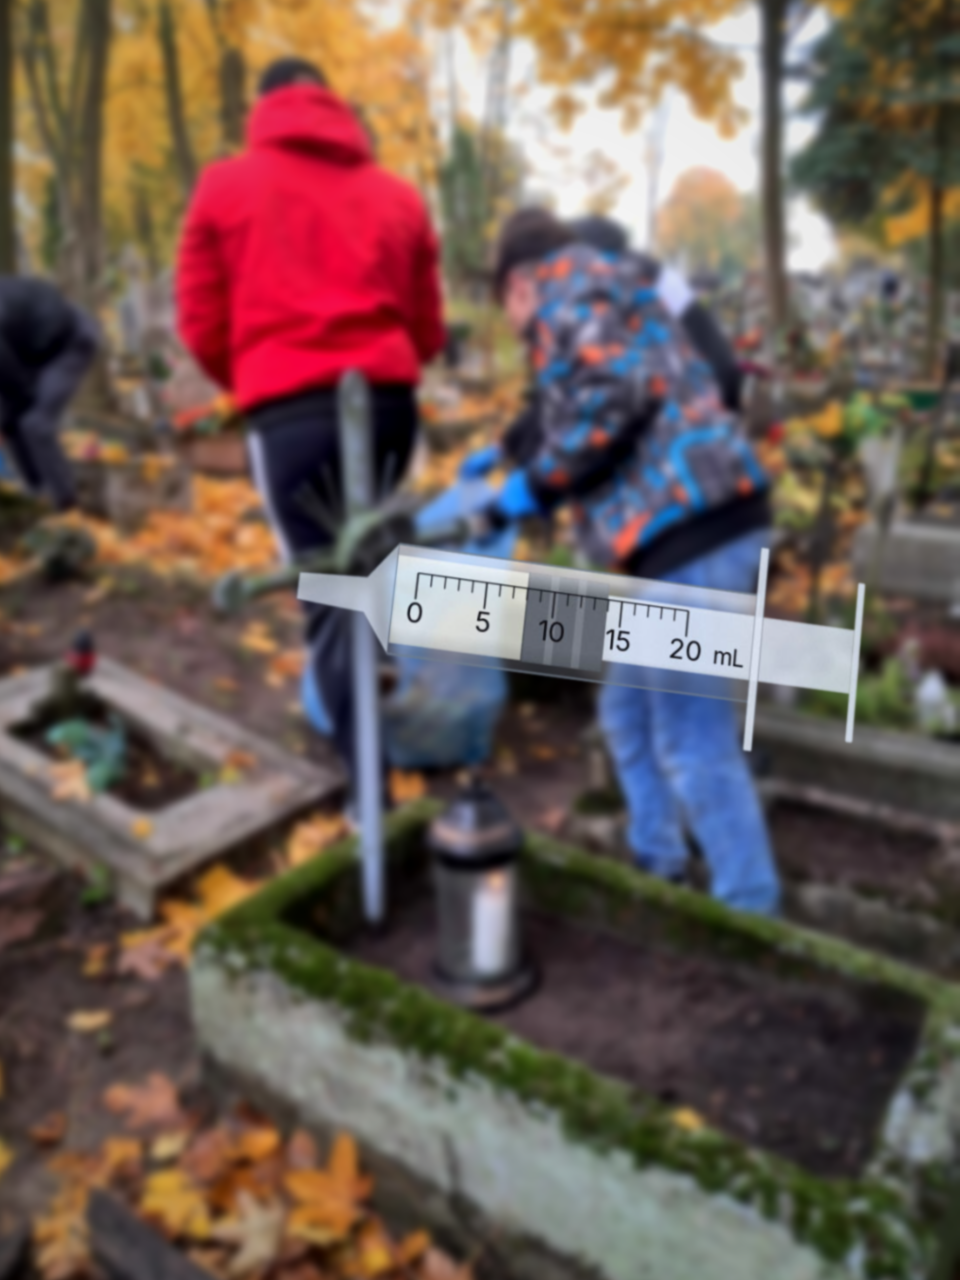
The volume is mL 8
